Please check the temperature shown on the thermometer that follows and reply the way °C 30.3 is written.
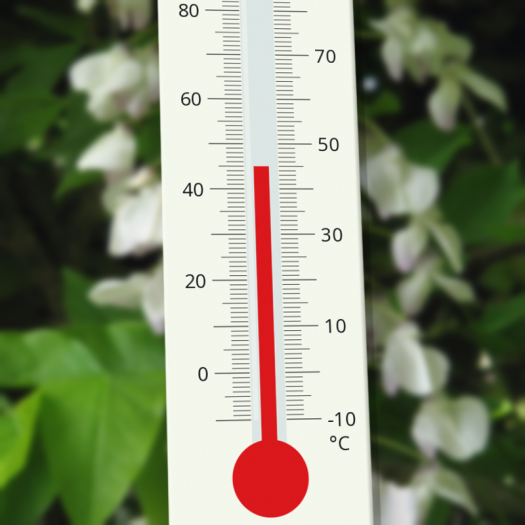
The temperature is °C 45
